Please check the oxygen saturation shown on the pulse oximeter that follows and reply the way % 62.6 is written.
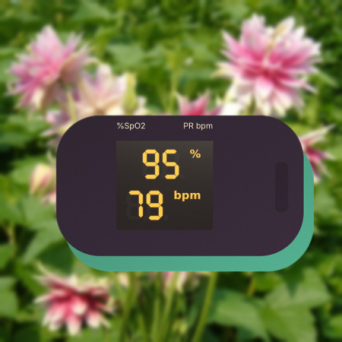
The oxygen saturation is % 95
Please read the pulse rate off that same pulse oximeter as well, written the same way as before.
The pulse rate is bpm 79
